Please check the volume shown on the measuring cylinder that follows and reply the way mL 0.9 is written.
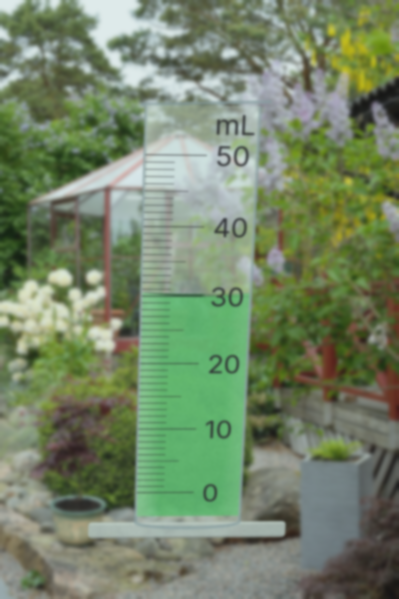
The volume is mL 30
